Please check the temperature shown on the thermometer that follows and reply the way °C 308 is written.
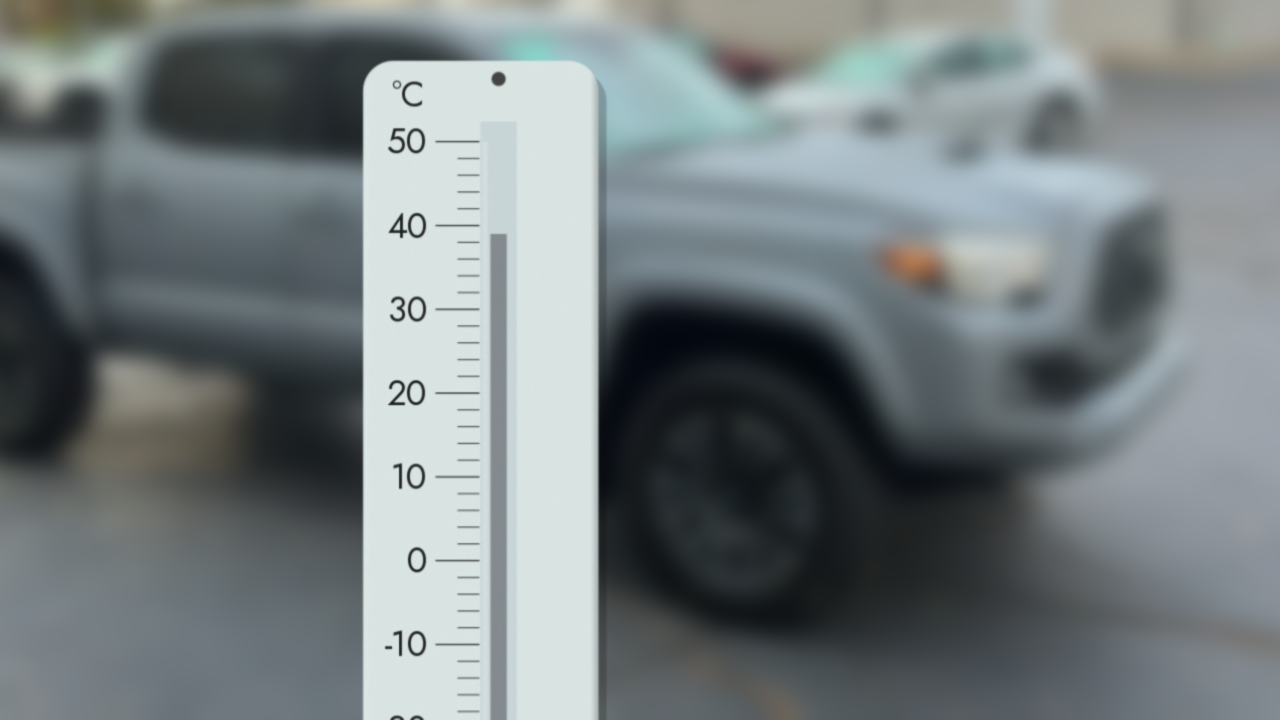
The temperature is °C 39
